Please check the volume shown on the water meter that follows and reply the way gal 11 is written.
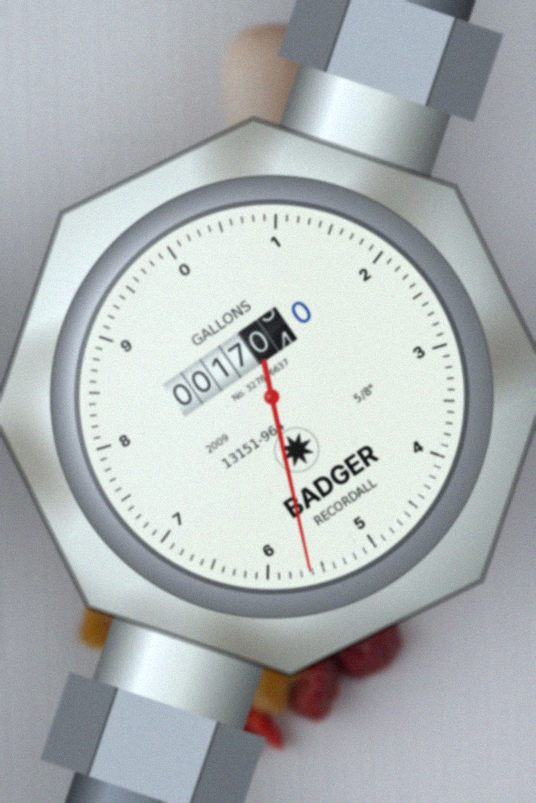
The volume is gal 17035.6
